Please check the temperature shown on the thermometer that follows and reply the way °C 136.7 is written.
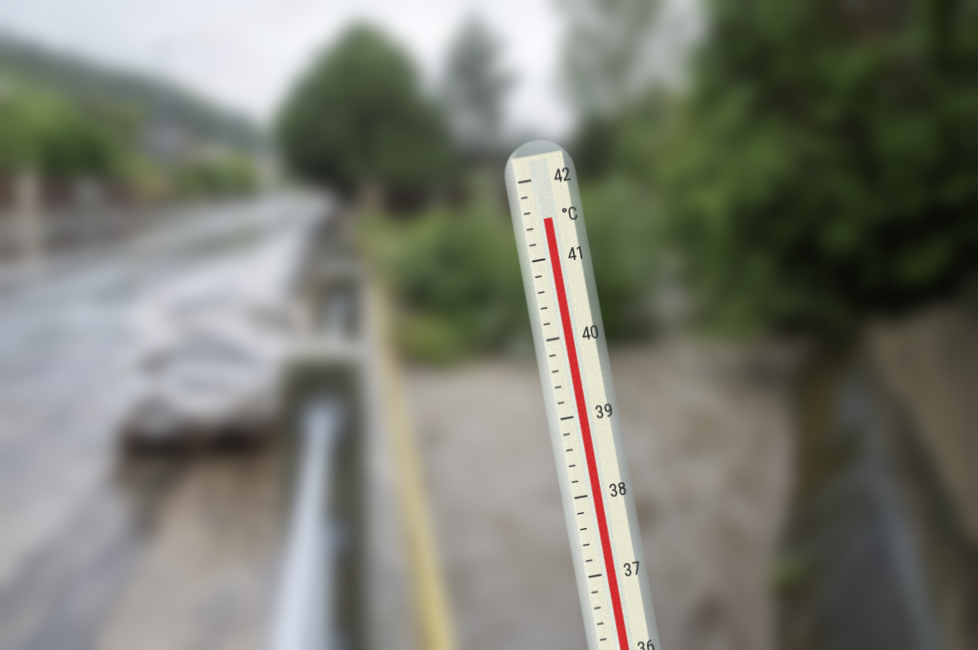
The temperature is °C 41.5
